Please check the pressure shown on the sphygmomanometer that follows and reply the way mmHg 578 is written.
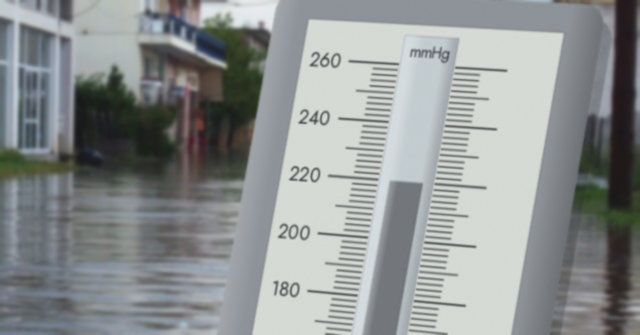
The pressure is mmHg 220
